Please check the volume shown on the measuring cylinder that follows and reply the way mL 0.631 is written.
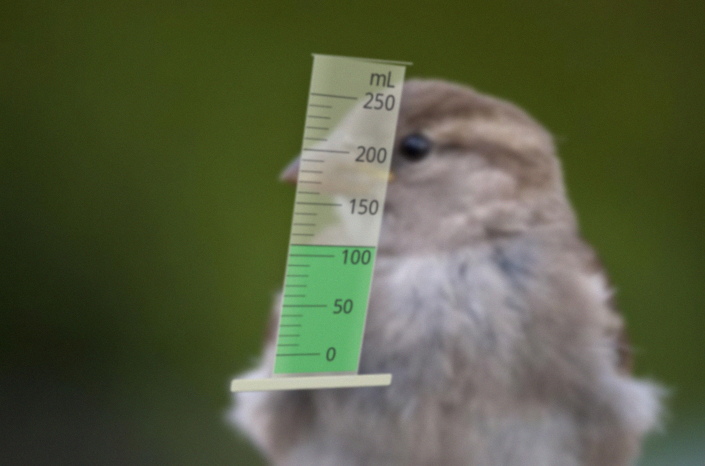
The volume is mL 110
